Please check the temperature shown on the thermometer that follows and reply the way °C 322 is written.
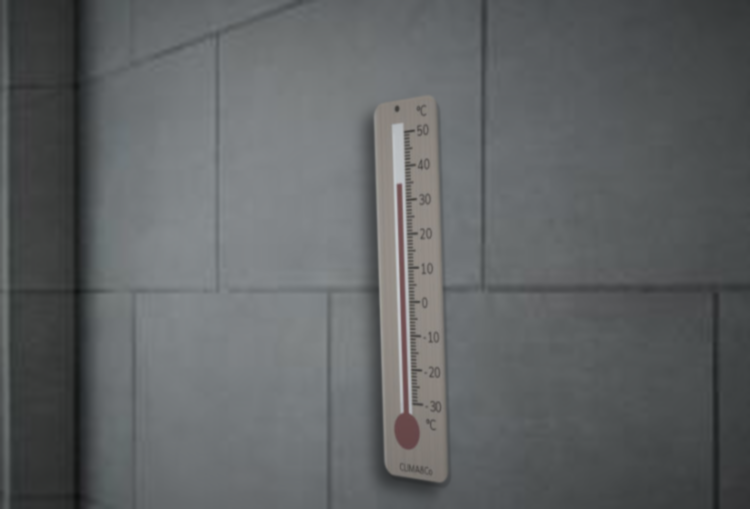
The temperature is °C 35
